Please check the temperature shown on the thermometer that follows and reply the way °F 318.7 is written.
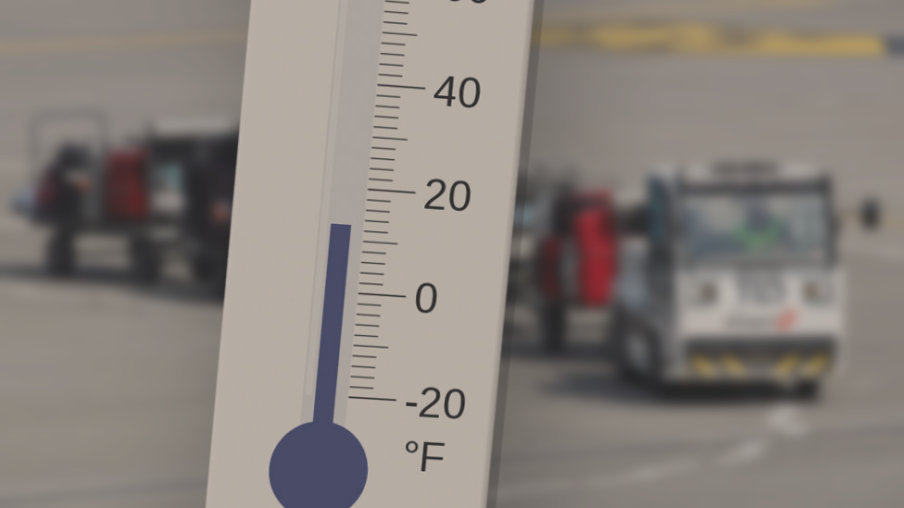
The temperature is °F 13
